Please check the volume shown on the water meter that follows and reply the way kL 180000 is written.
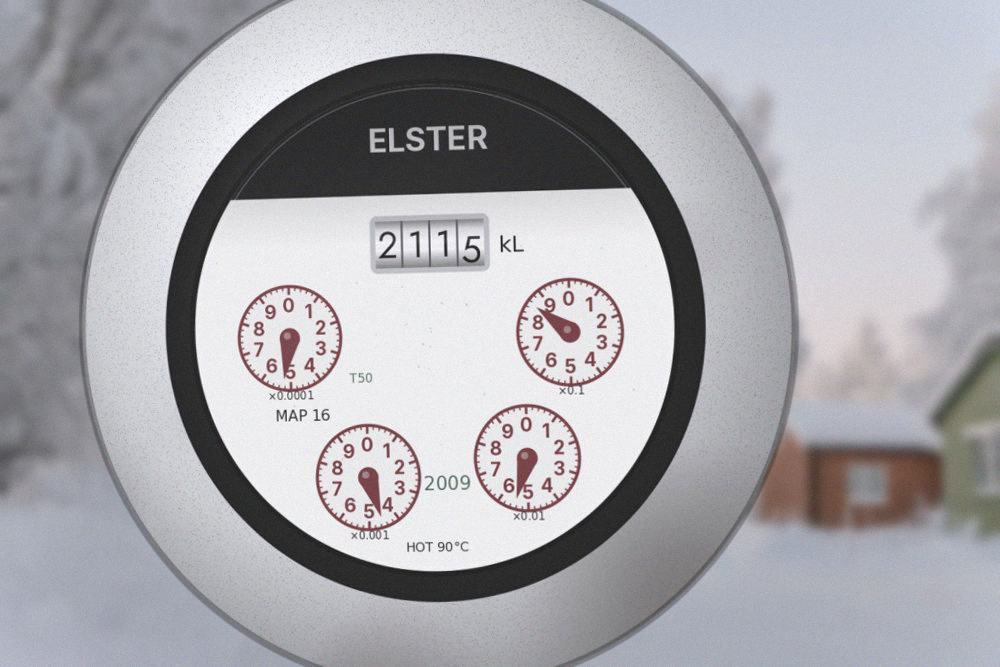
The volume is kL 2114.8545
